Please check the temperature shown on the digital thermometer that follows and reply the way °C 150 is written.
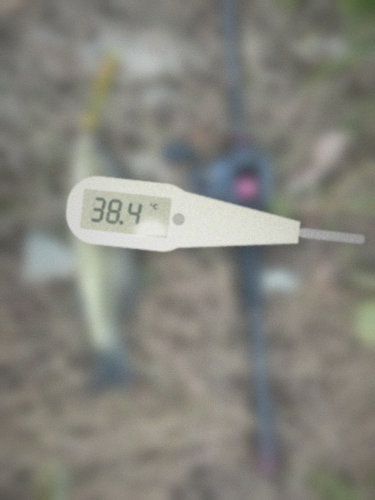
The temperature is °C 38.4
